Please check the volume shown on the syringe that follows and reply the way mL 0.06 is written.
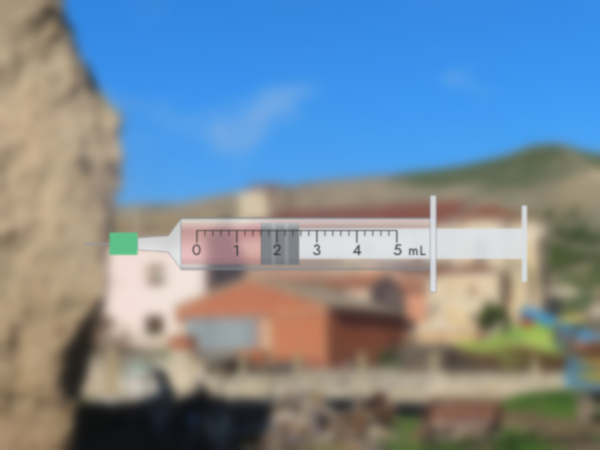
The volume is mL 1.6
